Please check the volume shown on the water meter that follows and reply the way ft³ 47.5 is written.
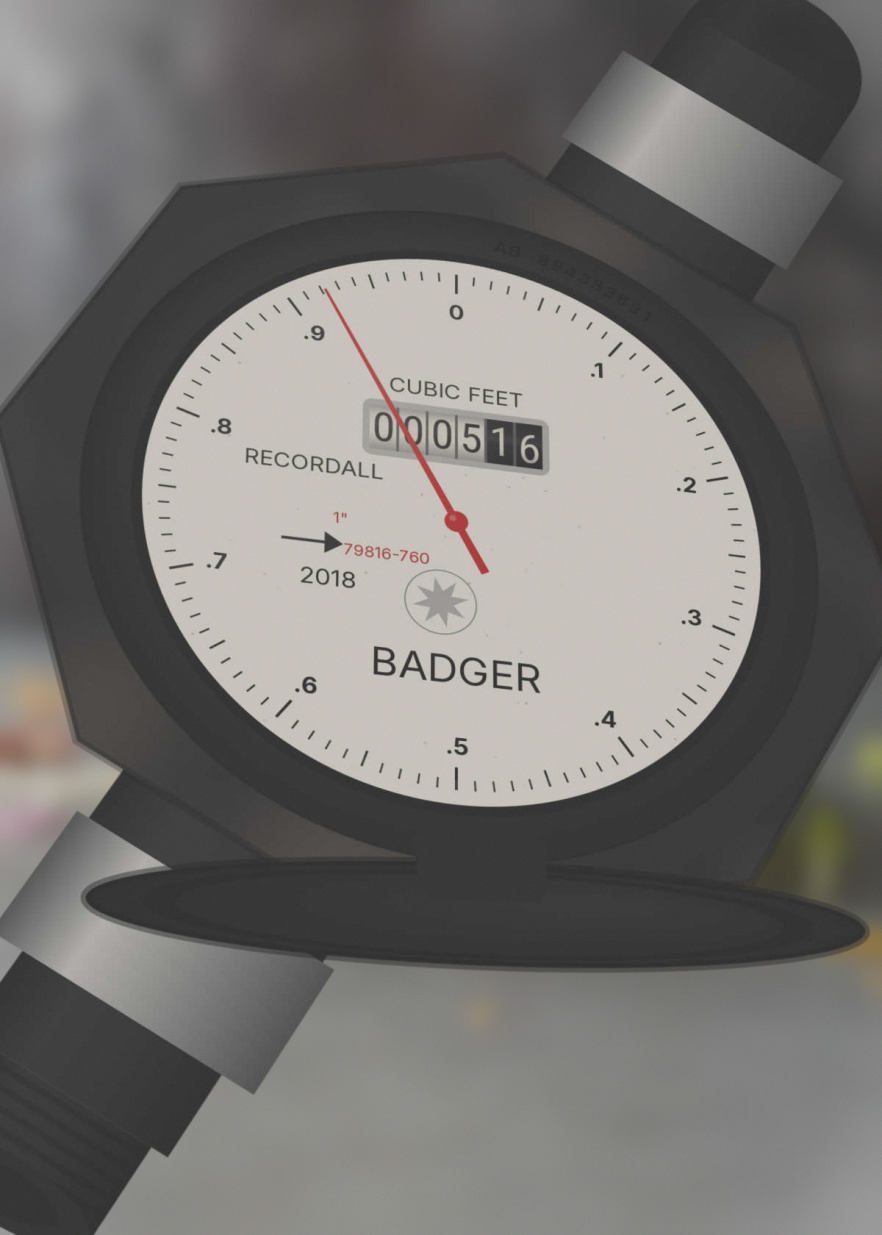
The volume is ft³ 515.92
